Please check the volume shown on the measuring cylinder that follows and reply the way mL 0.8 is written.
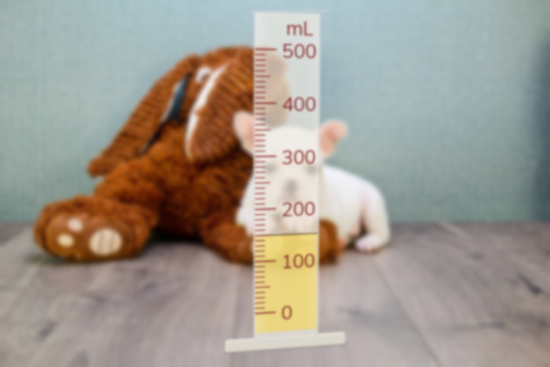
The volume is mL 150
